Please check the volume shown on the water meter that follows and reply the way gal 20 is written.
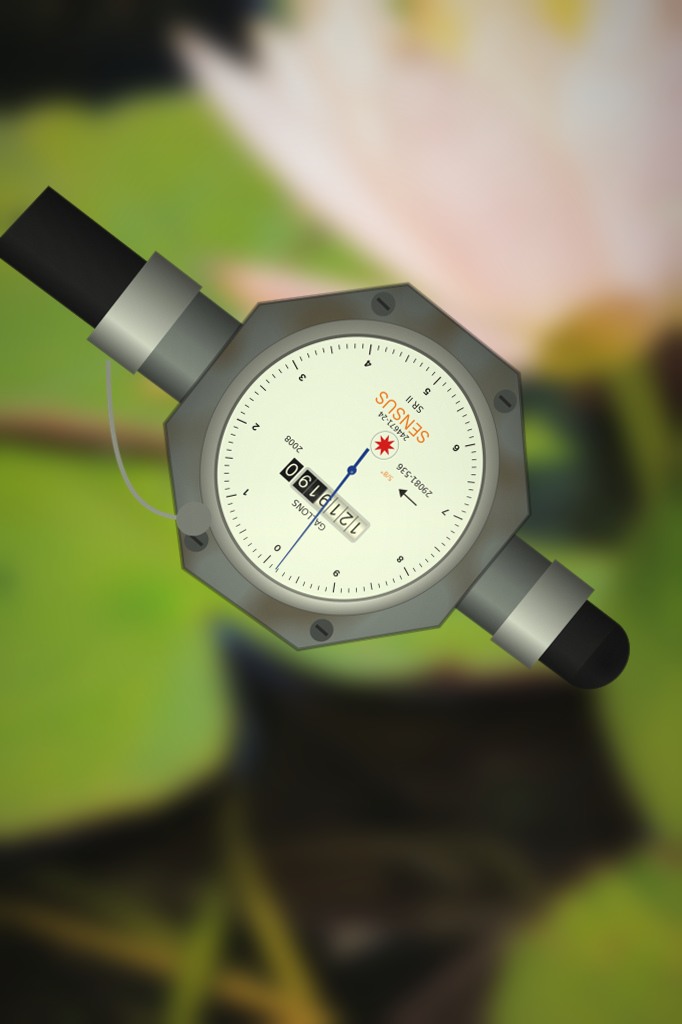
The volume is gal 1219189.8
